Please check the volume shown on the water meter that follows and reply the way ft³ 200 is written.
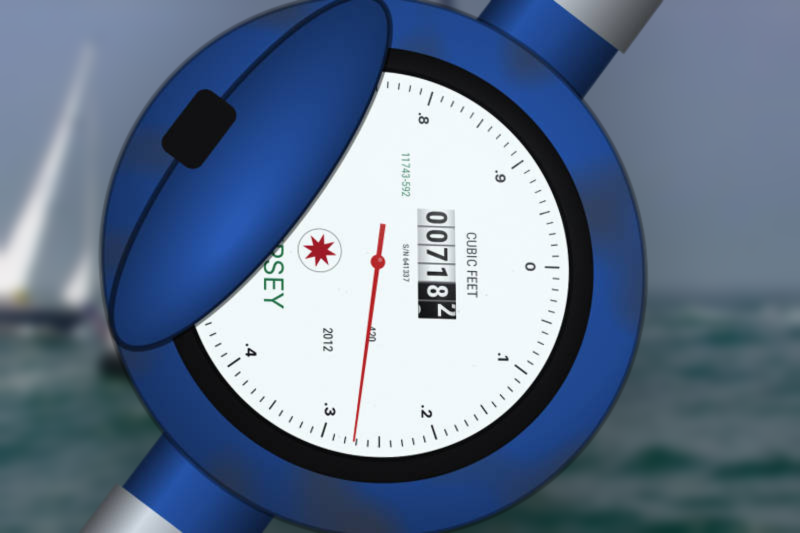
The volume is ft³ 7182.27
